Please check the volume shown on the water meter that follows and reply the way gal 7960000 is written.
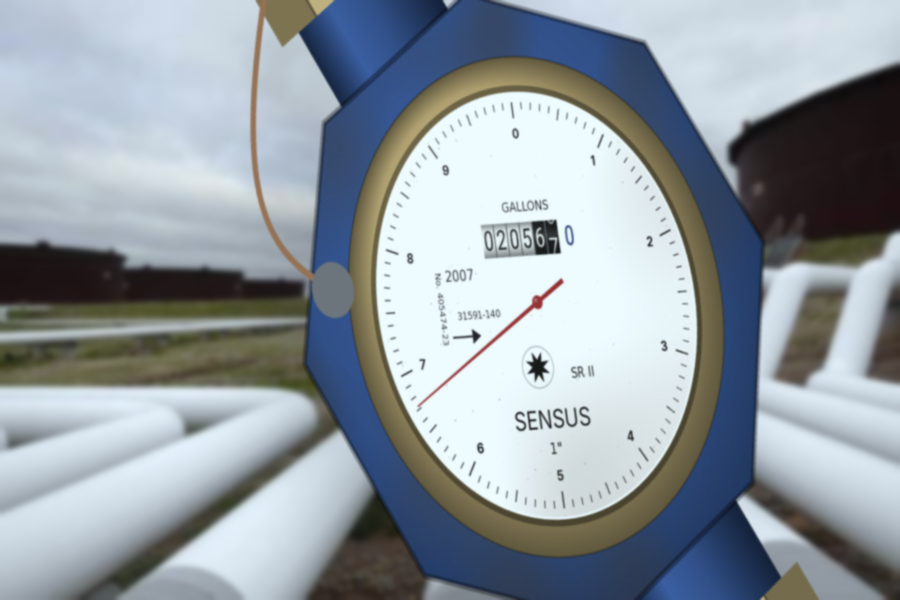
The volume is gal 205666.7
